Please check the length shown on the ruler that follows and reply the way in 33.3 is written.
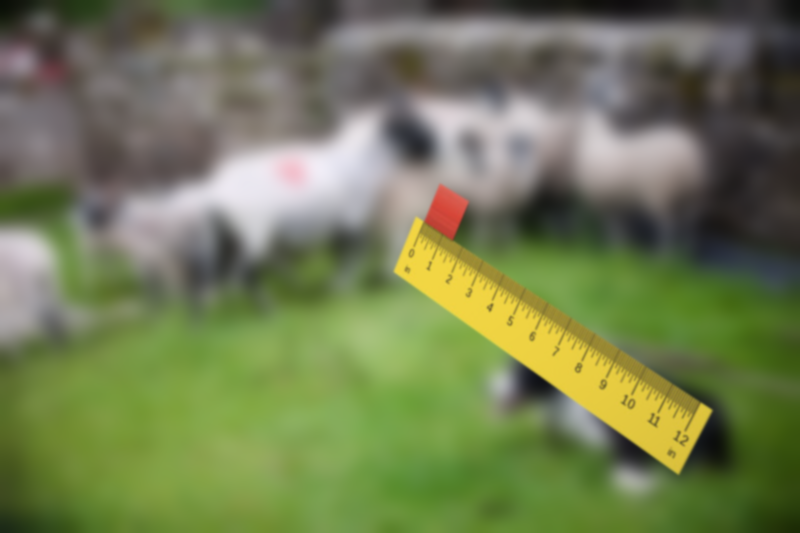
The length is in 1.5
